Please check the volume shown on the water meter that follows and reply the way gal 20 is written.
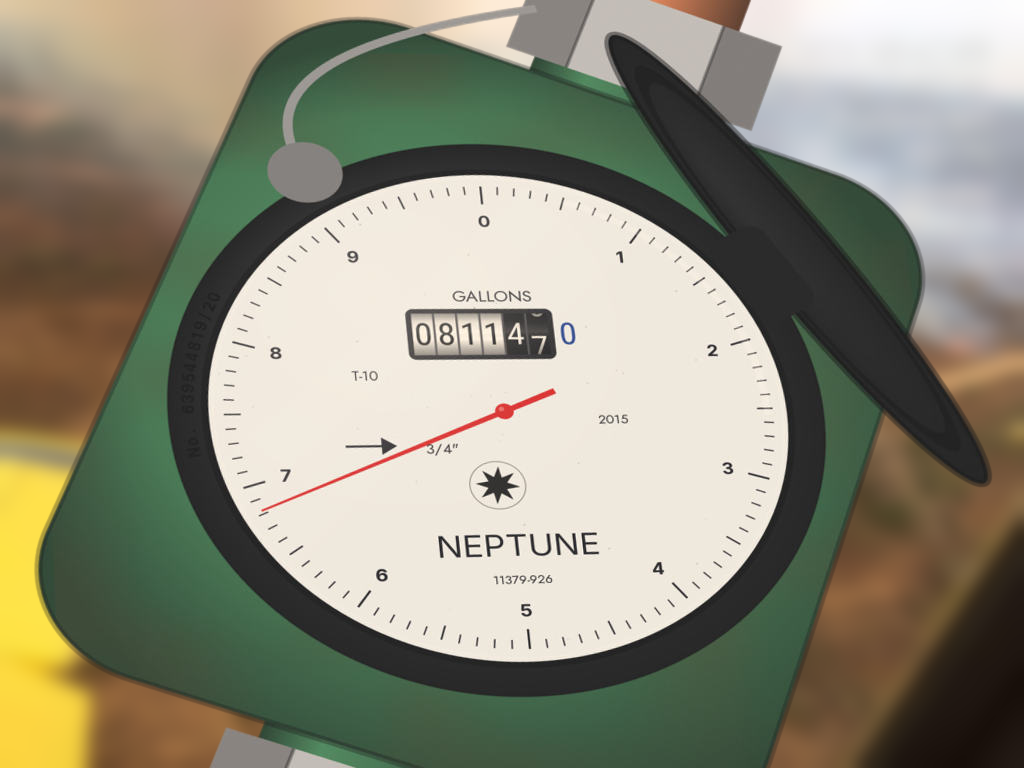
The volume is gal 811466.8
